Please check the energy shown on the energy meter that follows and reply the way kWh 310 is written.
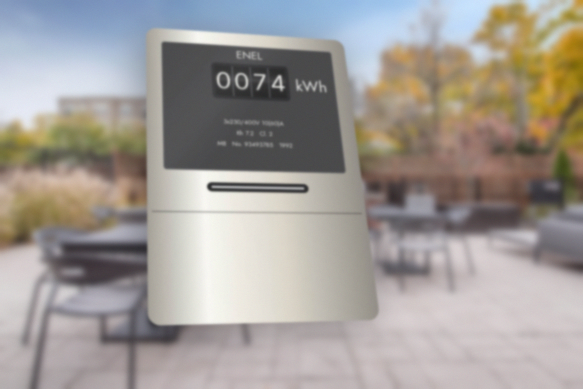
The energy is kWh 74
